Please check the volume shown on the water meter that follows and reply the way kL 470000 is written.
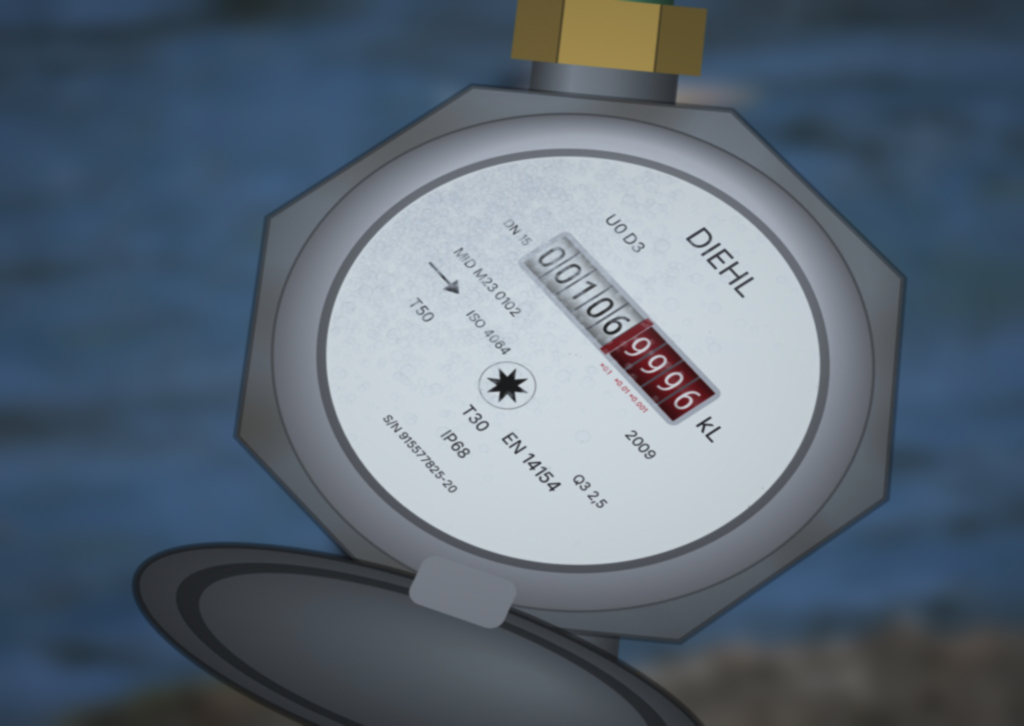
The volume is kL 106.9996
